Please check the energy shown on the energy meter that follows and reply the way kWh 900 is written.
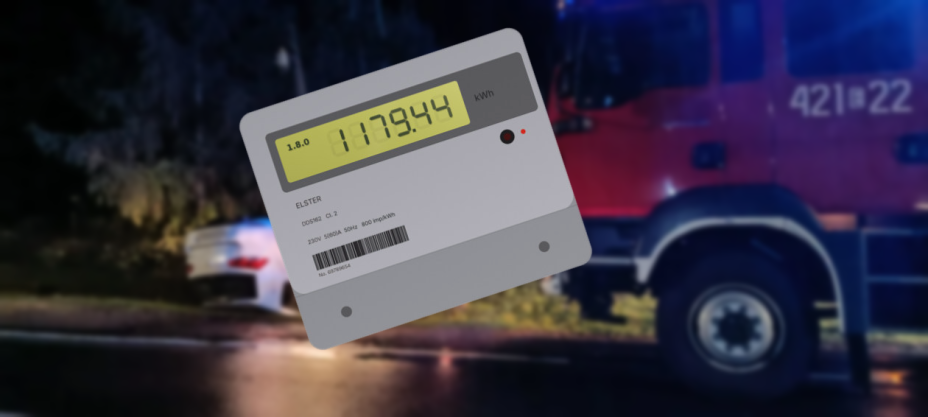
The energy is kWh 1179.44
